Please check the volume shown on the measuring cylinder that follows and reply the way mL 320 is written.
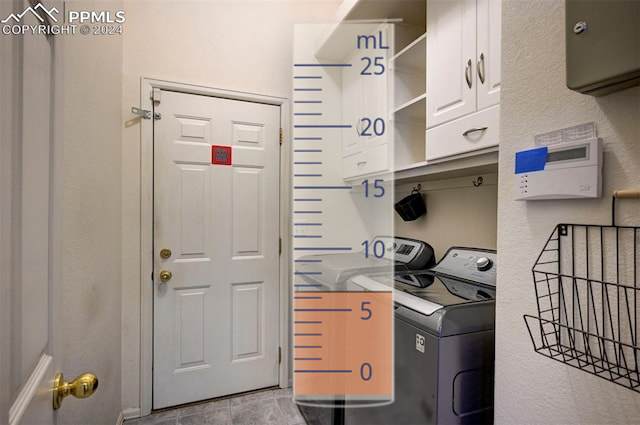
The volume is mL 6.5
